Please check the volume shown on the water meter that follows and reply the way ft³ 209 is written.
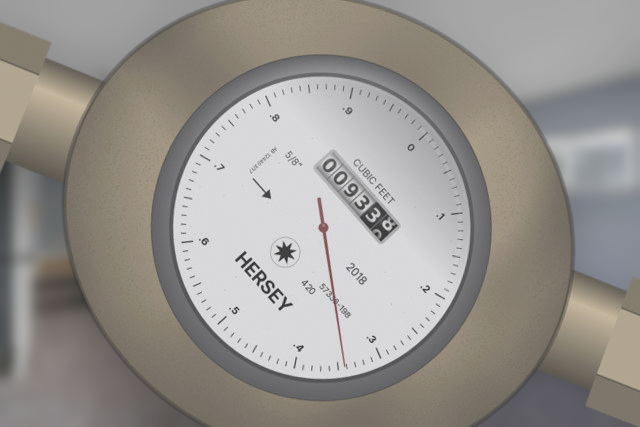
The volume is ft³ 9338.34
